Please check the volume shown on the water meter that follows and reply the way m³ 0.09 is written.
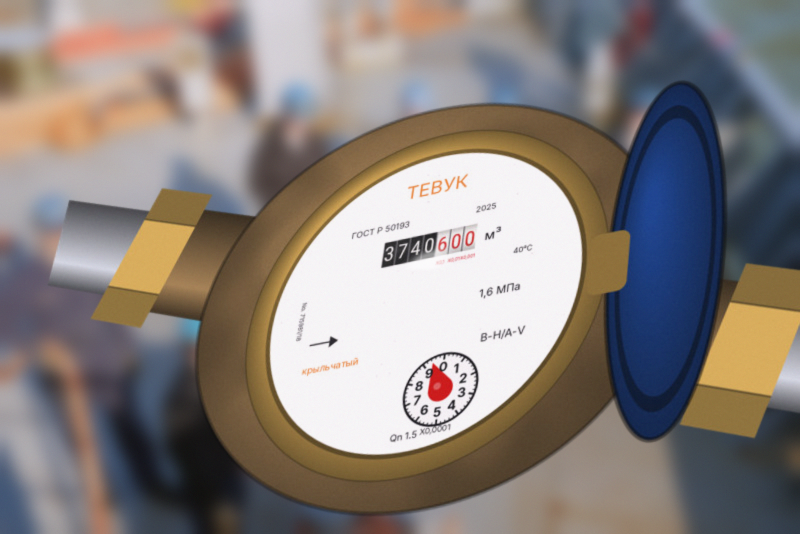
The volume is m³ 3740.5999
